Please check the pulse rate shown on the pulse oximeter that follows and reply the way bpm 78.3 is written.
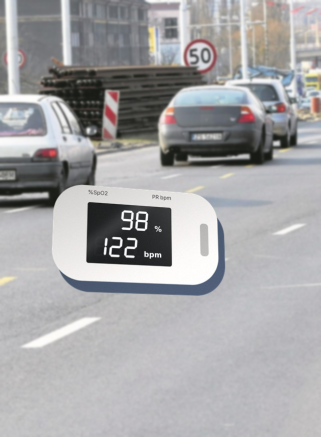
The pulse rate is bpm 122
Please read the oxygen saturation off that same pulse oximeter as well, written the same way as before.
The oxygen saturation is % 98
